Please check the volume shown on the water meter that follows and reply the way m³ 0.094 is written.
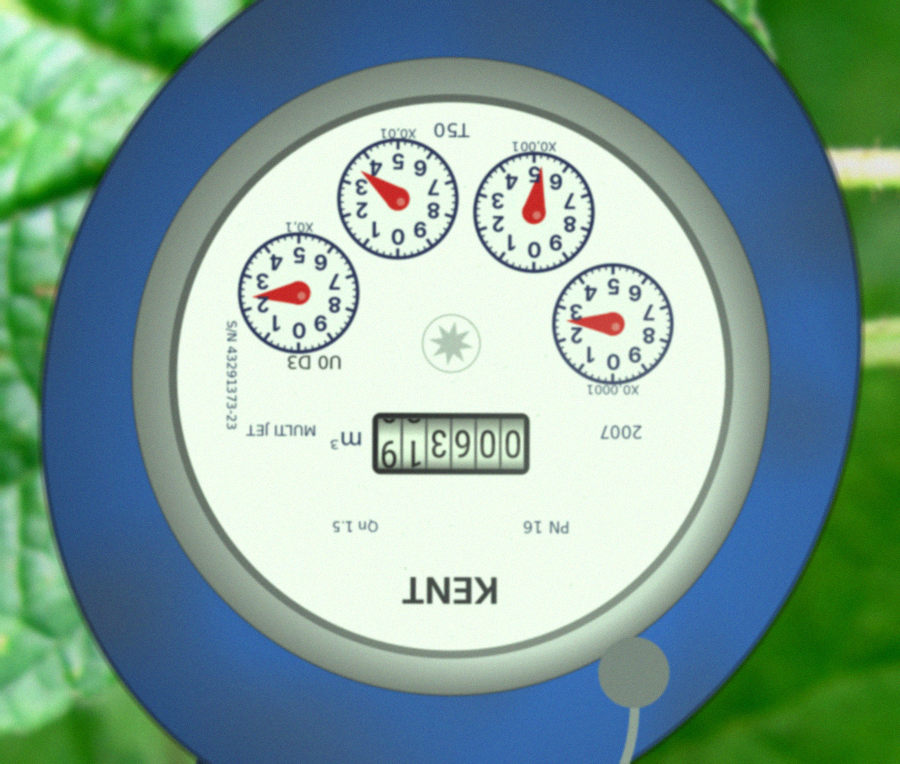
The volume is m³ 6319.2352
